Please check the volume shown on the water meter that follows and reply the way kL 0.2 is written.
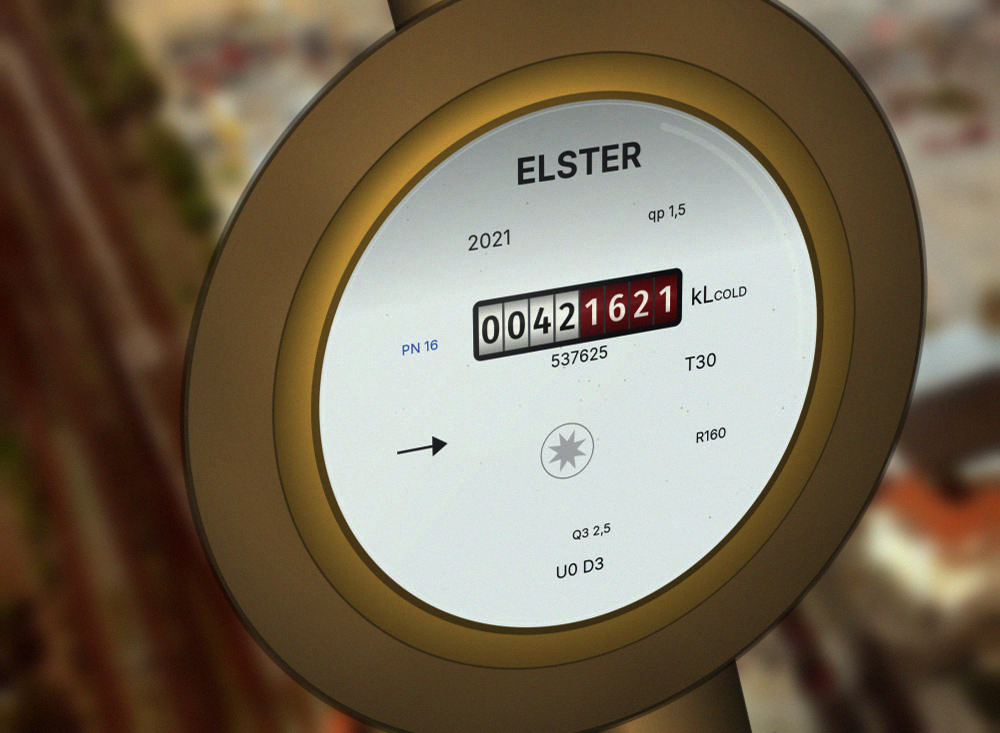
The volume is kL 42.1621
